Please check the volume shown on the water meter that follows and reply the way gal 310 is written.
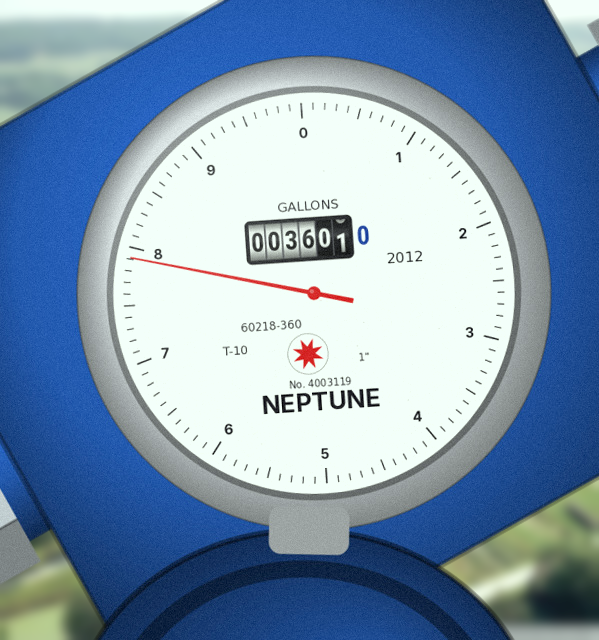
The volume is gal 36007.9
